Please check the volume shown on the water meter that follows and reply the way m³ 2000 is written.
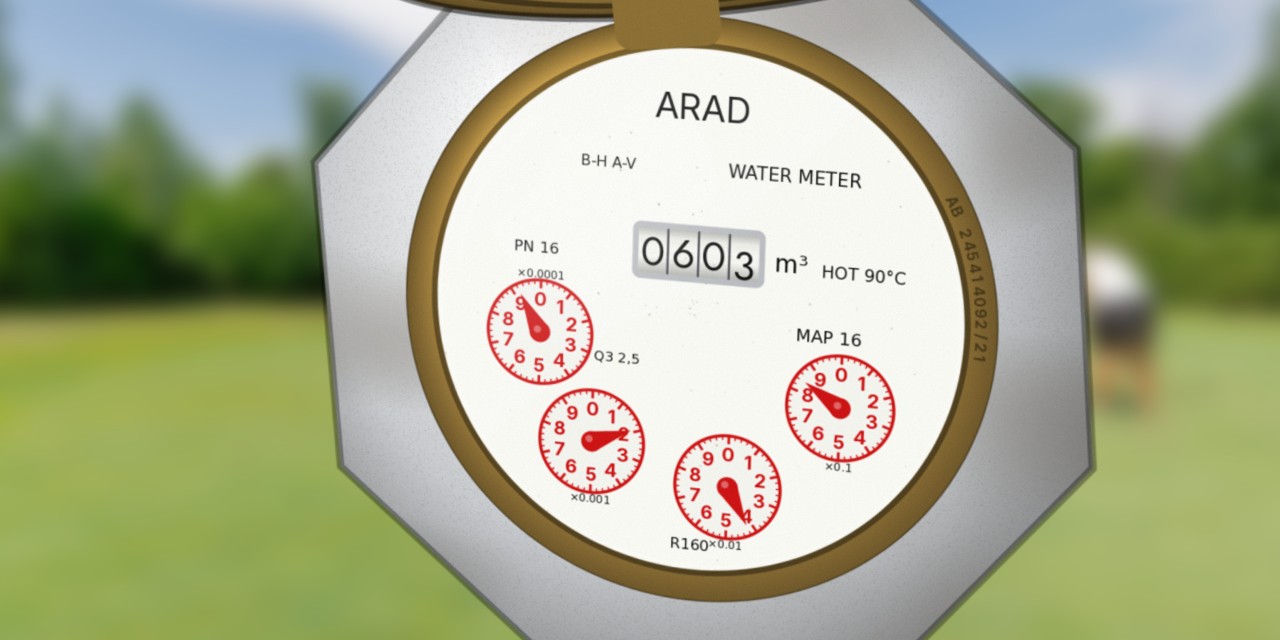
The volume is m³ 602.8419
